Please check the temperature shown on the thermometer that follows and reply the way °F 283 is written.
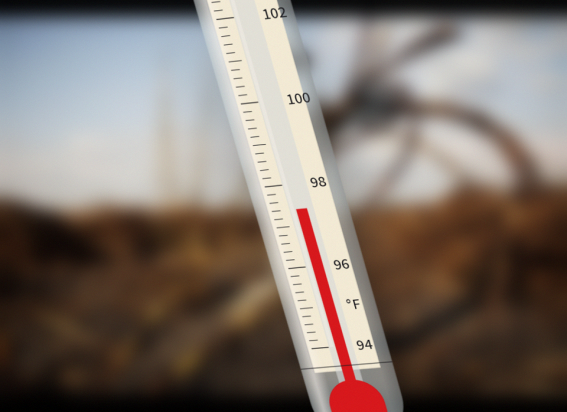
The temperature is °F 97.4
